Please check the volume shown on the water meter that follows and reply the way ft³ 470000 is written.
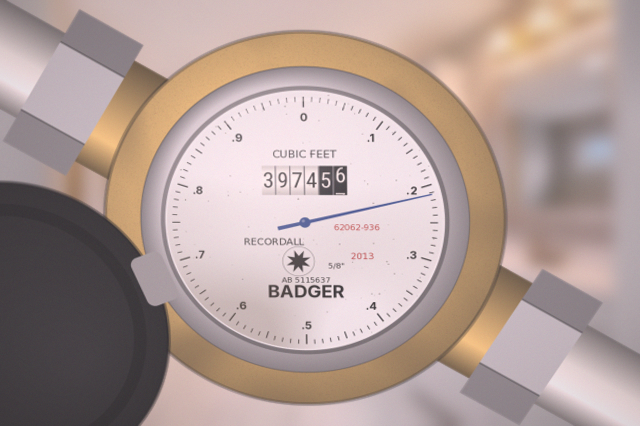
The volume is ft³ 397456.21
